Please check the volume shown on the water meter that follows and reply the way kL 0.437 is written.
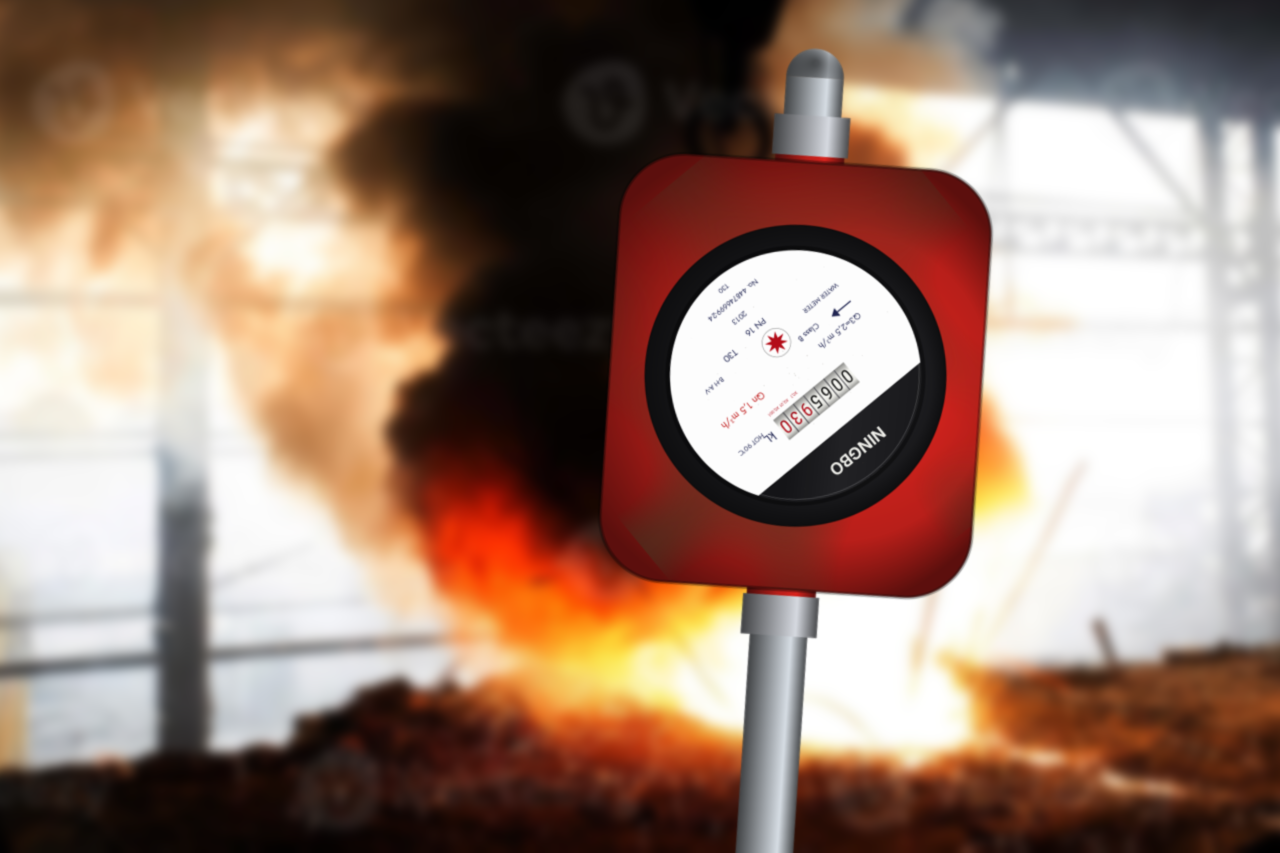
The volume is kL 65.930
